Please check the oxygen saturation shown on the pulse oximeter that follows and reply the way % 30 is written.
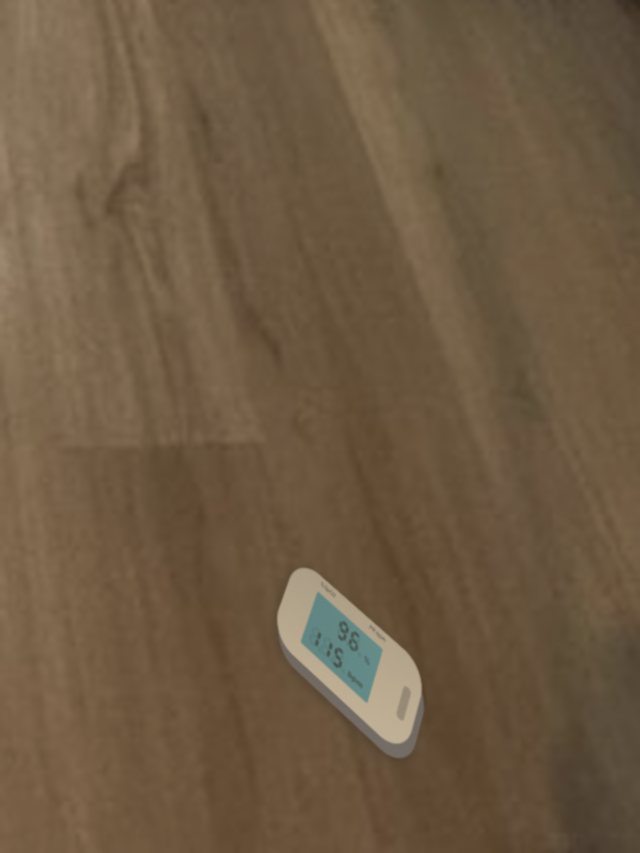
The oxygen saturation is % 96
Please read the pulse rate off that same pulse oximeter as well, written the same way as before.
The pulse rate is bpm 115
